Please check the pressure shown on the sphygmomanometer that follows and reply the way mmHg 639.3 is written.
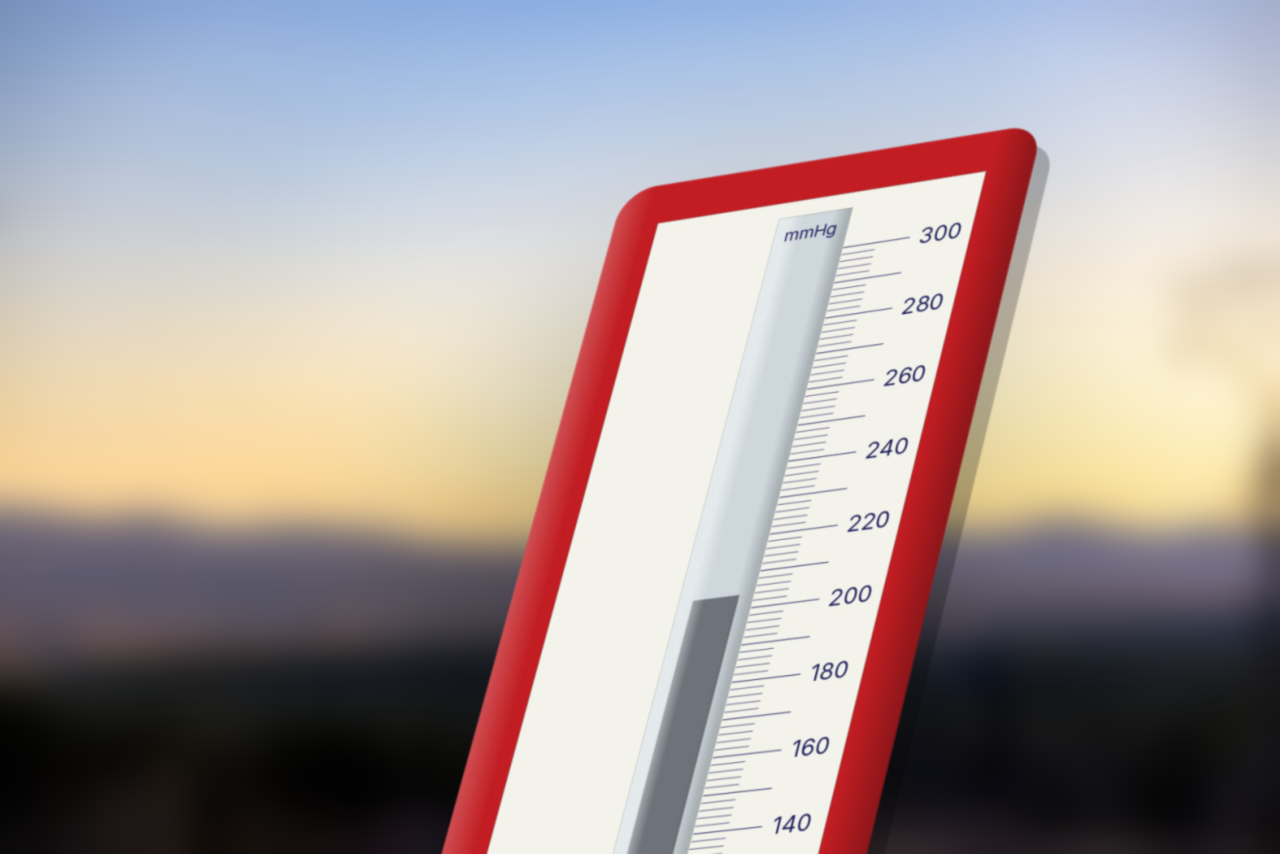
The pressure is mmHg 204
